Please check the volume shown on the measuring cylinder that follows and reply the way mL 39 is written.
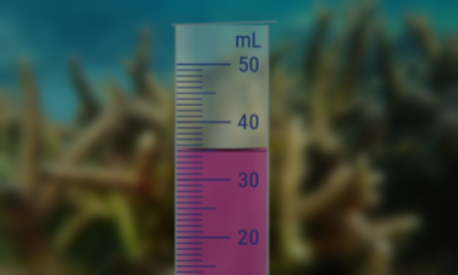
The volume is mL 35
